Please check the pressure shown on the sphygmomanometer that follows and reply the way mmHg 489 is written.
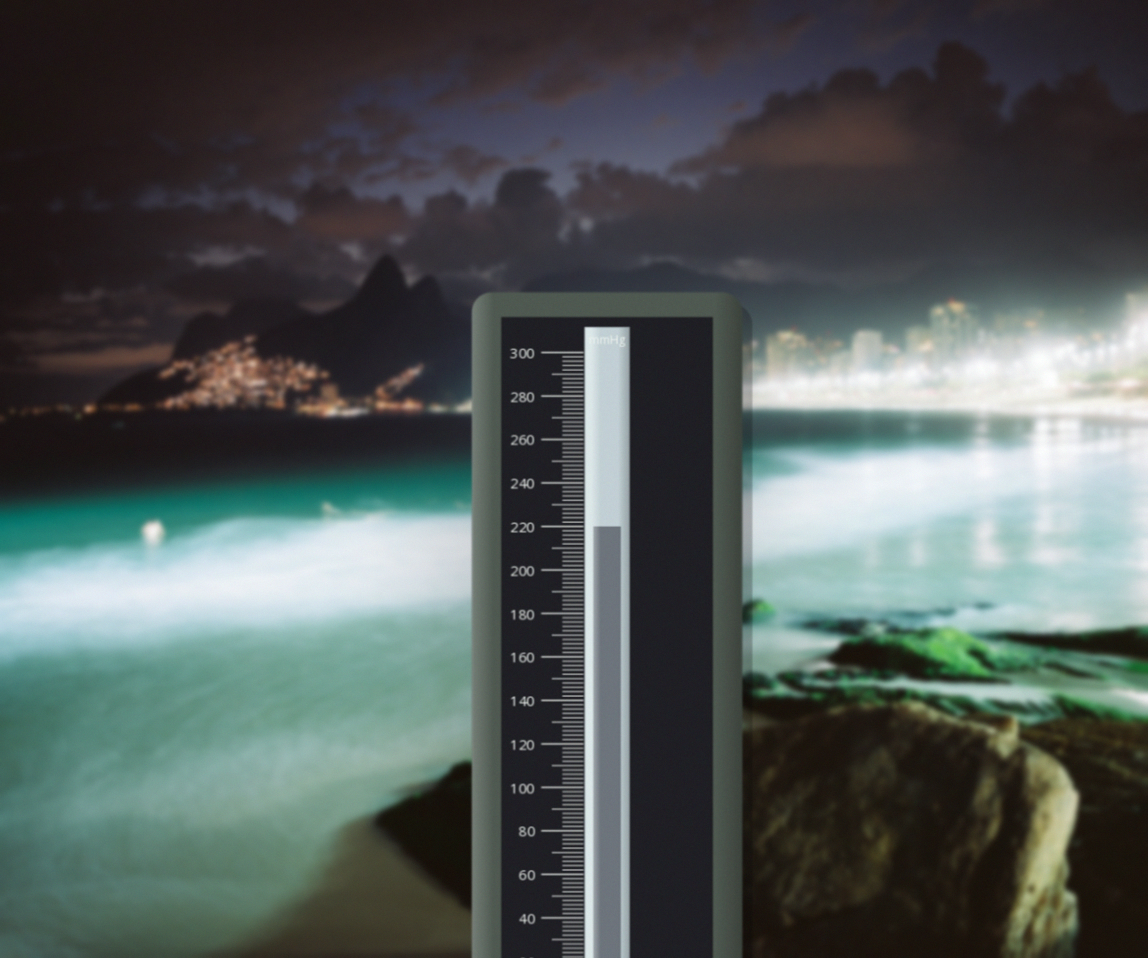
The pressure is mmHg 220
